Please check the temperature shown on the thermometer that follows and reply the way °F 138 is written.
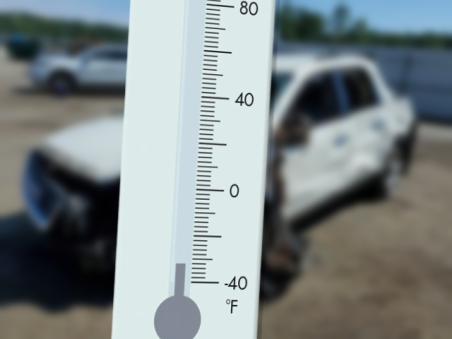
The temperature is °F -32
